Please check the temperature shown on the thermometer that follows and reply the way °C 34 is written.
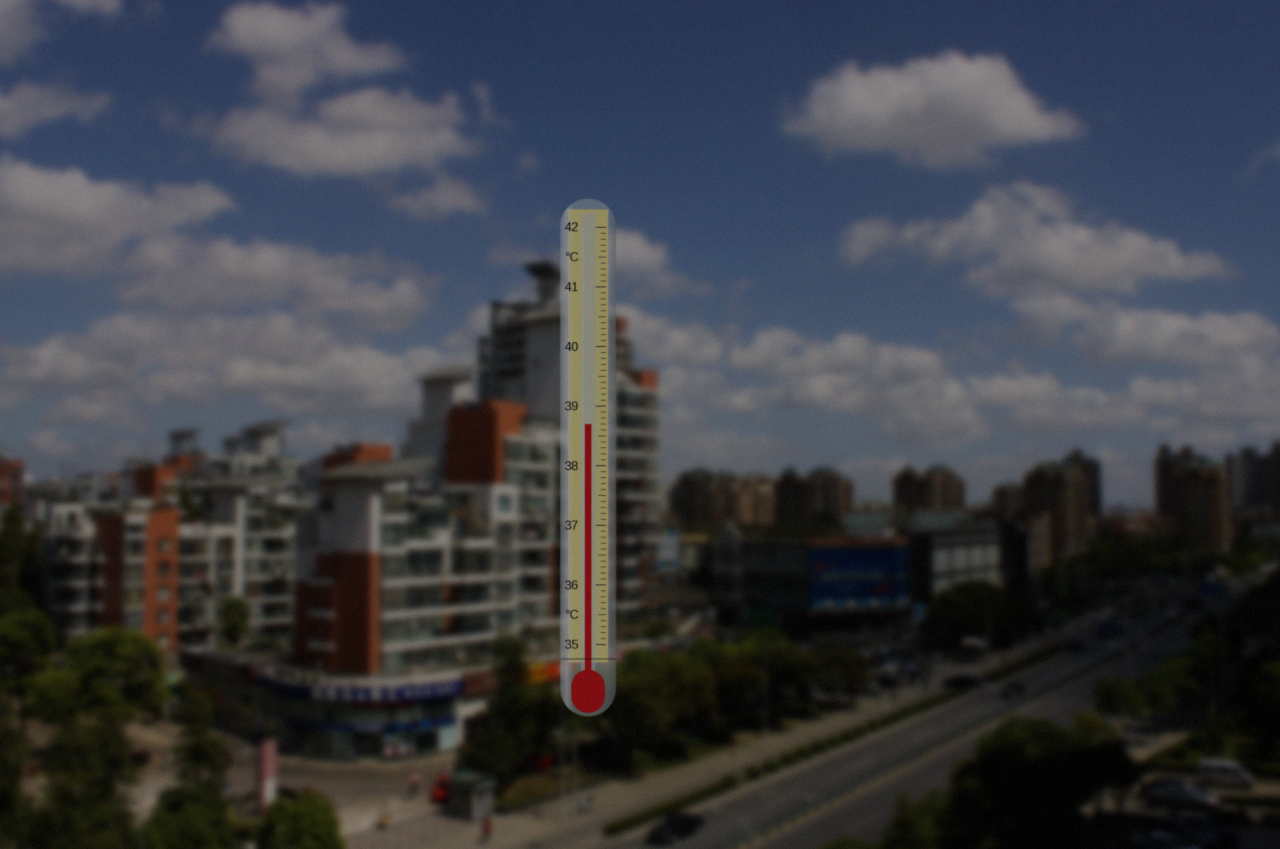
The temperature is °C 38.7
